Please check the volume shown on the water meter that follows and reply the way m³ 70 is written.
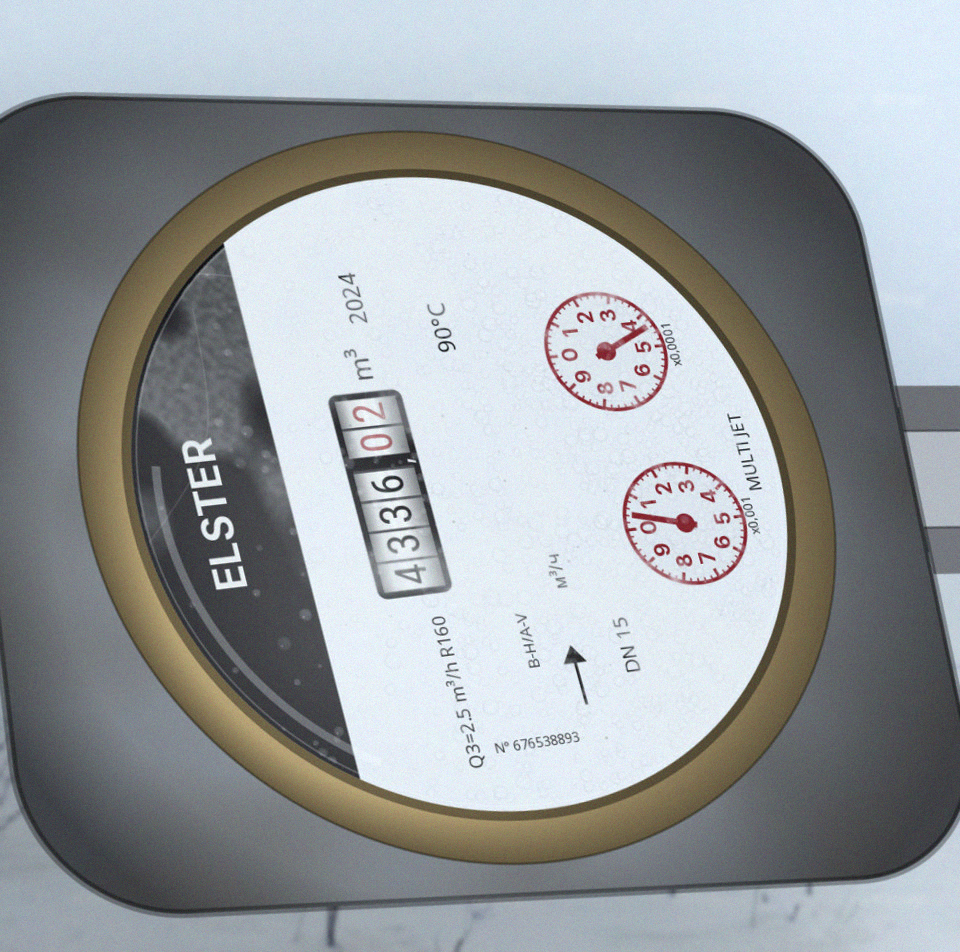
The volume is m³ 4336.0204
